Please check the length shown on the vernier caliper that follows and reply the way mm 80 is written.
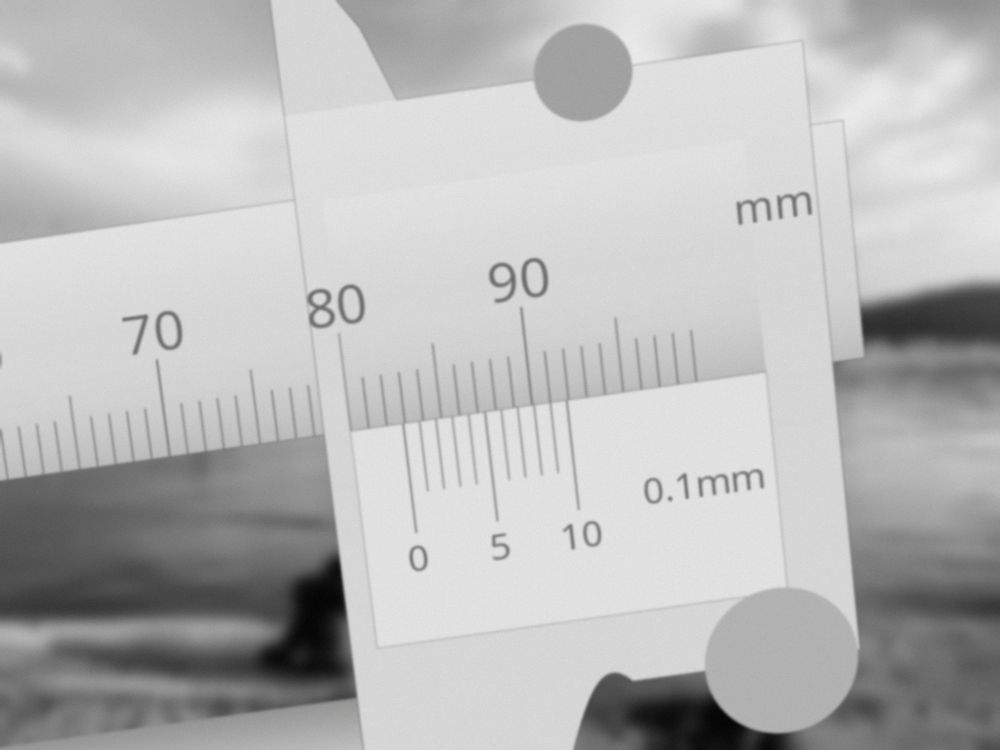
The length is mm 82.9
